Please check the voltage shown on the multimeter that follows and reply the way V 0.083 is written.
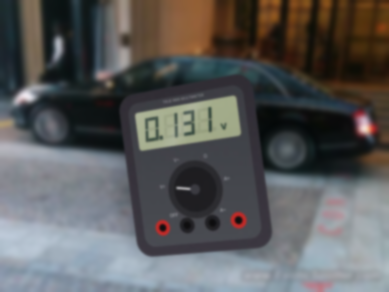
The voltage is V 0.131
